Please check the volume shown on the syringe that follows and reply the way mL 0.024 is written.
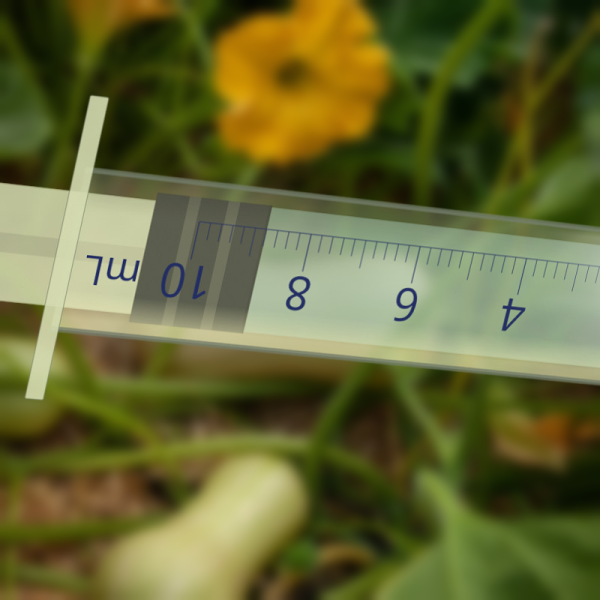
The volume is mL 8.8
